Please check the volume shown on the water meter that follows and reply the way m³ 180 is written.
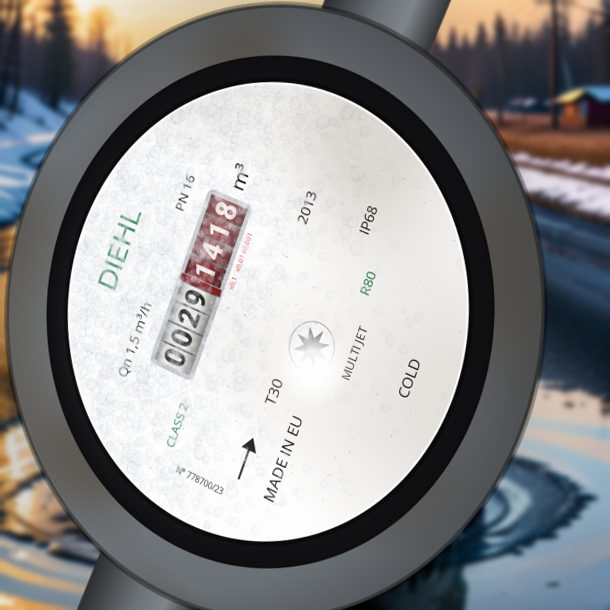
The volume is m³ 29.1418
